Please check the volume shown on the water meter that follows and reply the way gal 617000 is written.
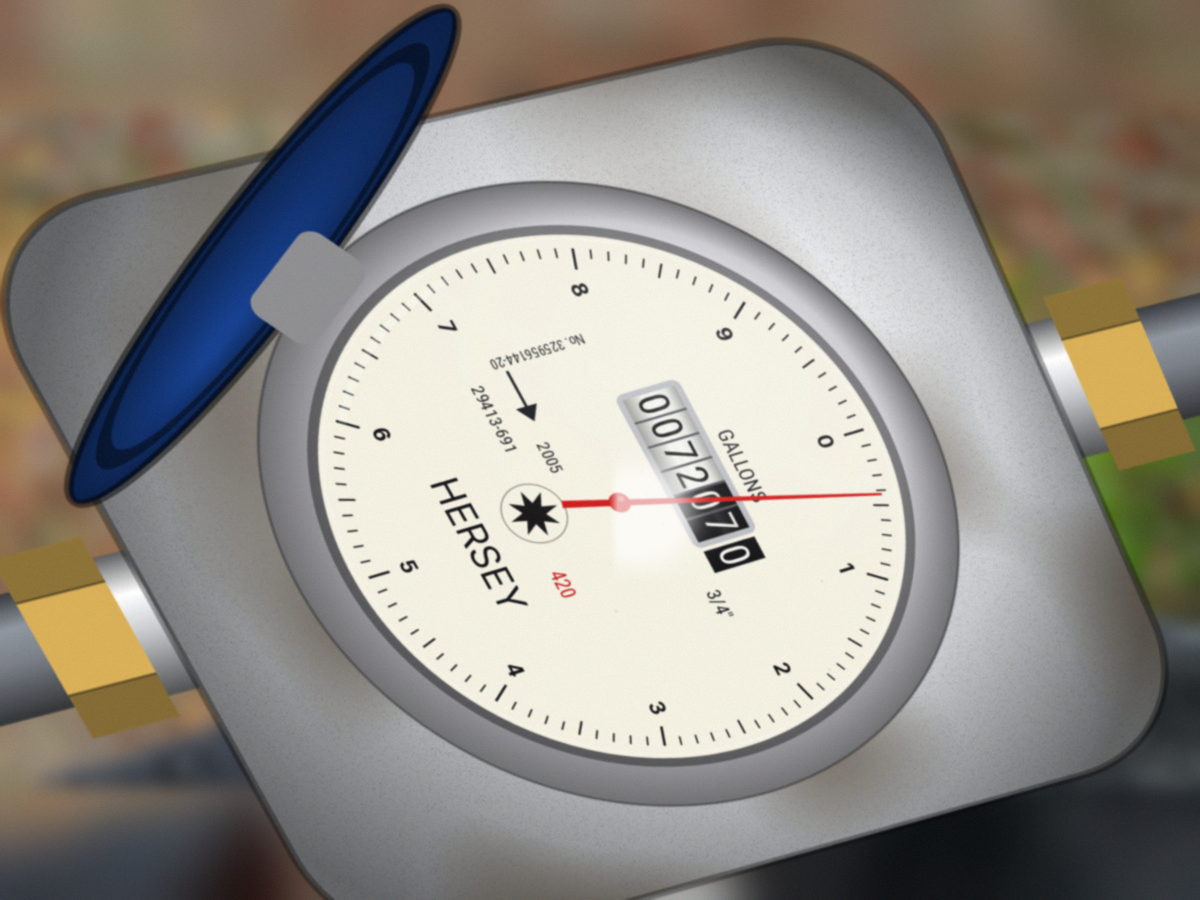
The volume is gal 72070.4
